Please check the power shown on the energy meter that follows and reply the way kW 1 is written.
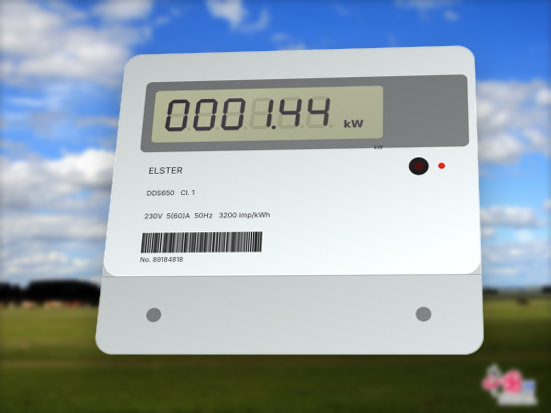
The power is kW 1.44
